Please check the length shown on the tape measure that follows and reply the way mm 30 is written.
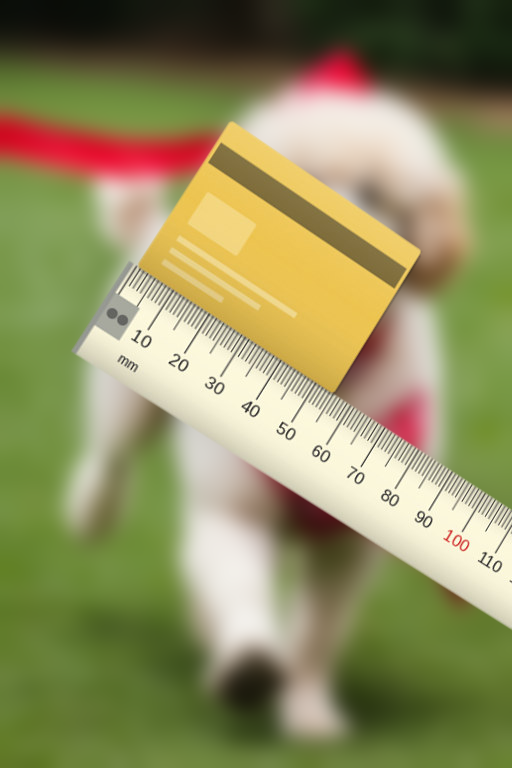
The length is mm 55
